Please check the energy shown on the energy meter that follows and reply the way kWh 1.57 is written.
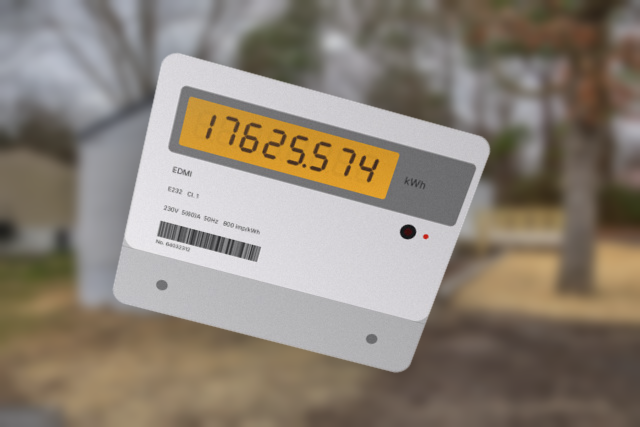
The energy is kWh 17625.574
